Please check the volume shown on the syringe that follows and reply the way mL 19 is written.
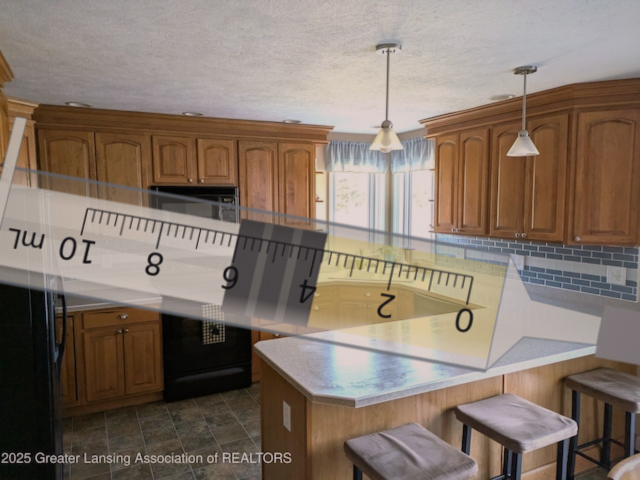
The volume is mL 3.8
